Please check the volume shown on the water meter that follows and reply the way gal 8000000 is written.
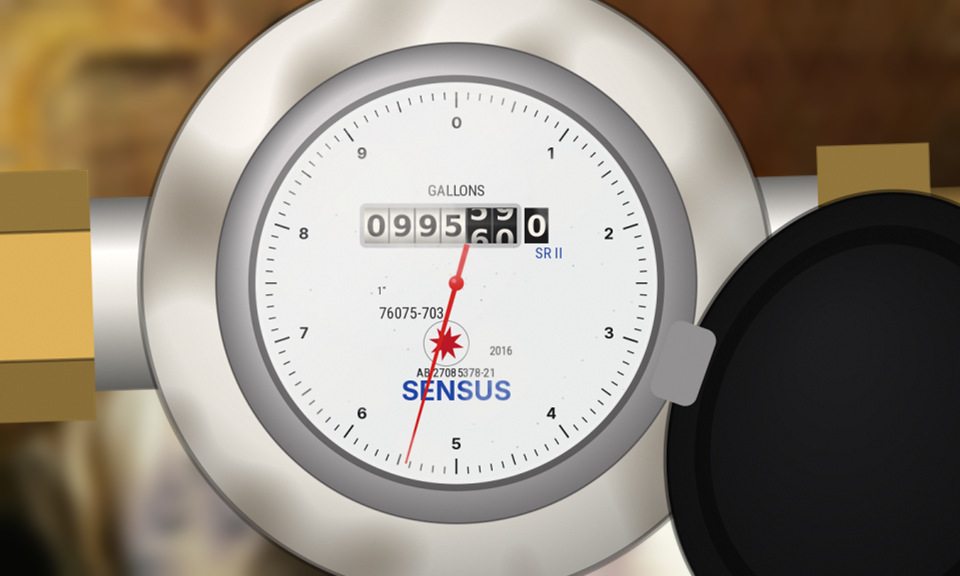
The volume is gal 995595.4
